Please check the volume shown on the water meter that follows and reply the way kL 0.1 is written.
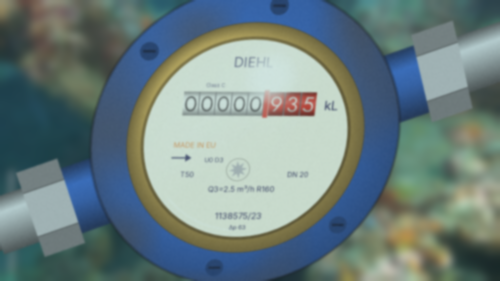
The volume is kL 0.935
